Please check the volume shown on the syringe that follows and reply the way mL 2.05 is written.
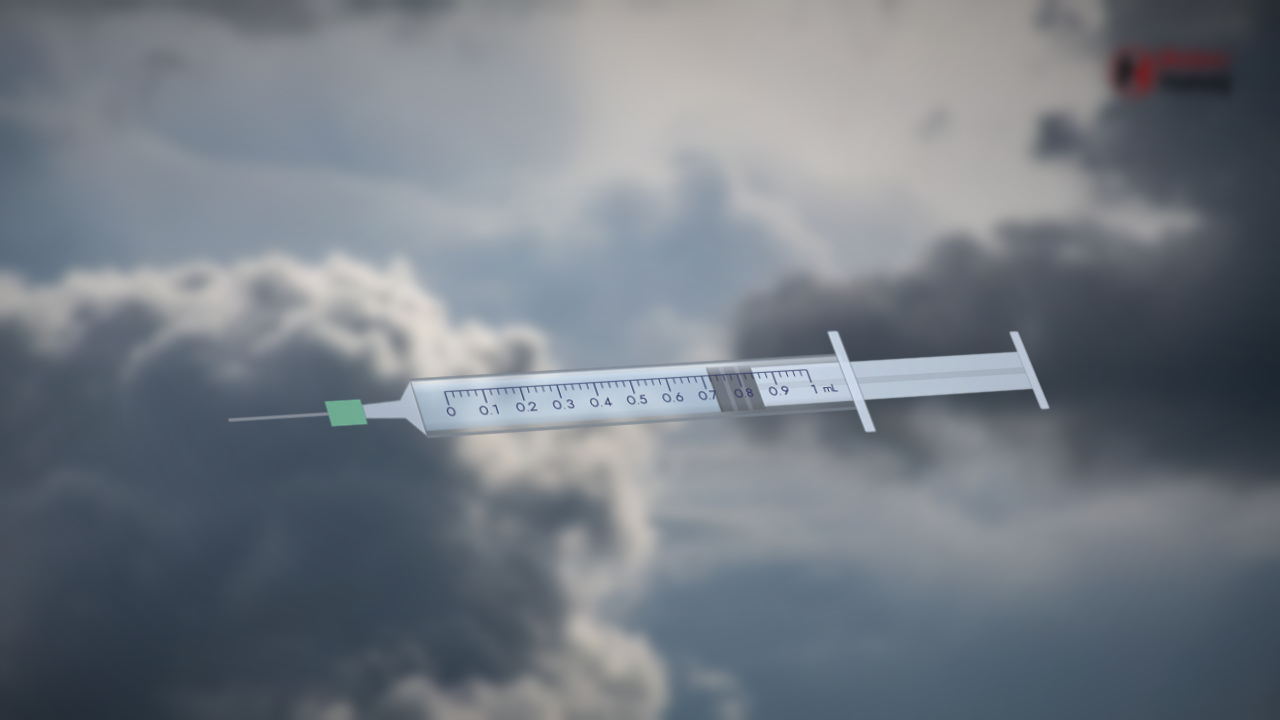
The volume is mL 0.72
